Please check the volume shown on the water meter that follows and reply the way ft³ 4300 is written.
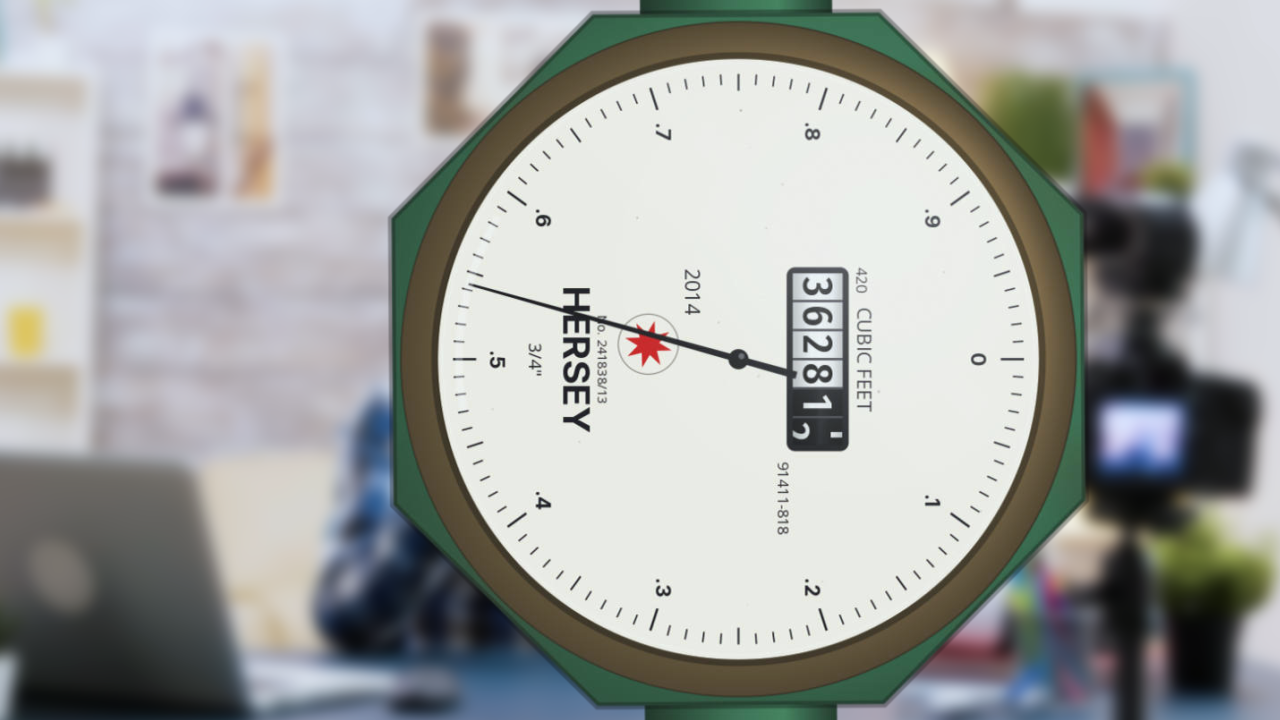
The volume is ft³ 362811.54
